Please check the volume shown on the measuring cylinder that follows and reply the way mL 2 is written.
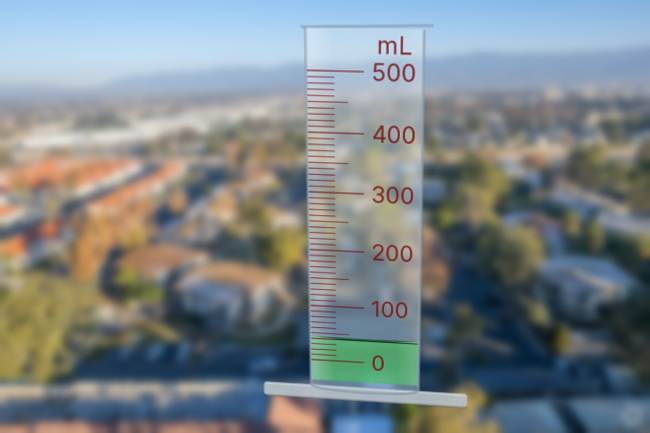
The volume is mL 40
